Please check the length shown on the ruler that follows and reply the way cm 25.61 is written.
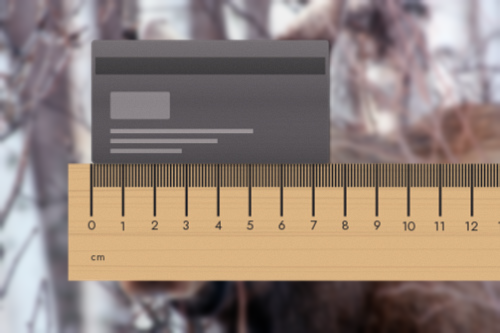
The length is cm 7.5
